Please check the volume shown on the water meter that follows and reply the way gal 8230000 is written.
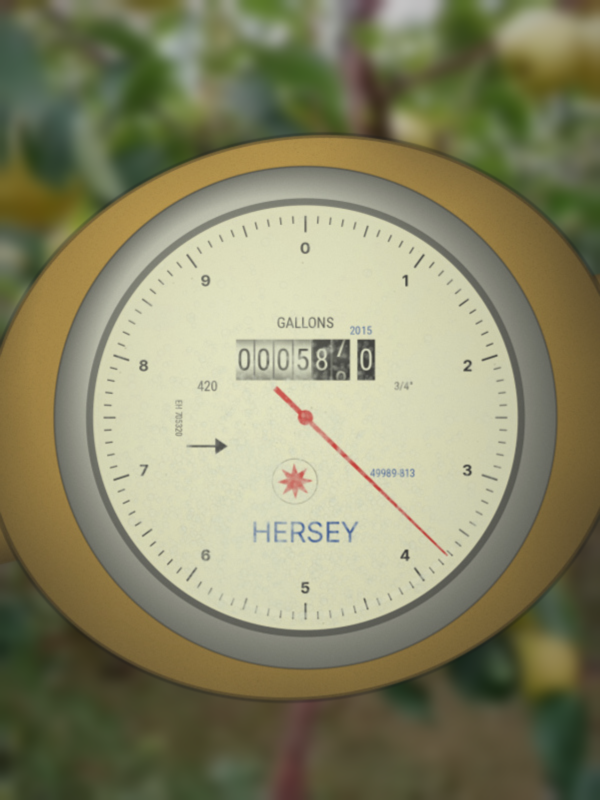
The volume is gal 5873.7
